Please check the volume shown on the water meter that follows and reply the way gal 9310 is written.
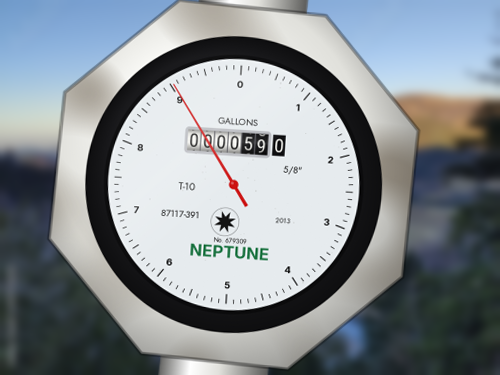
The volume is gal 589.0
